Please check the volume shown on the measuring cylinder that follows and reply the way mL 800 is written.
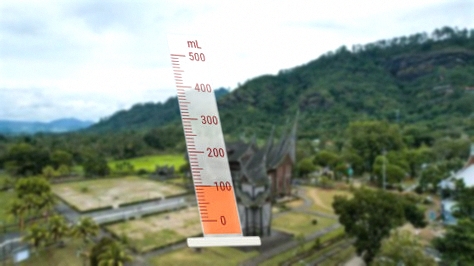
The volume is mL 100
